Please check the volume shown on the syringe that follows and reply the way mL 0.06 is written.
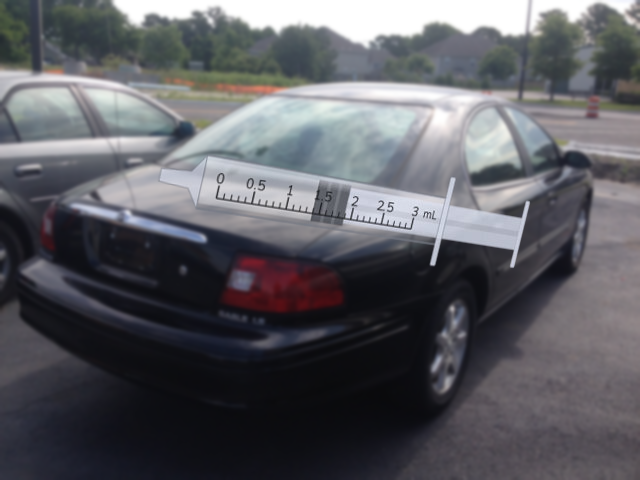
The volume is mL 1.4
